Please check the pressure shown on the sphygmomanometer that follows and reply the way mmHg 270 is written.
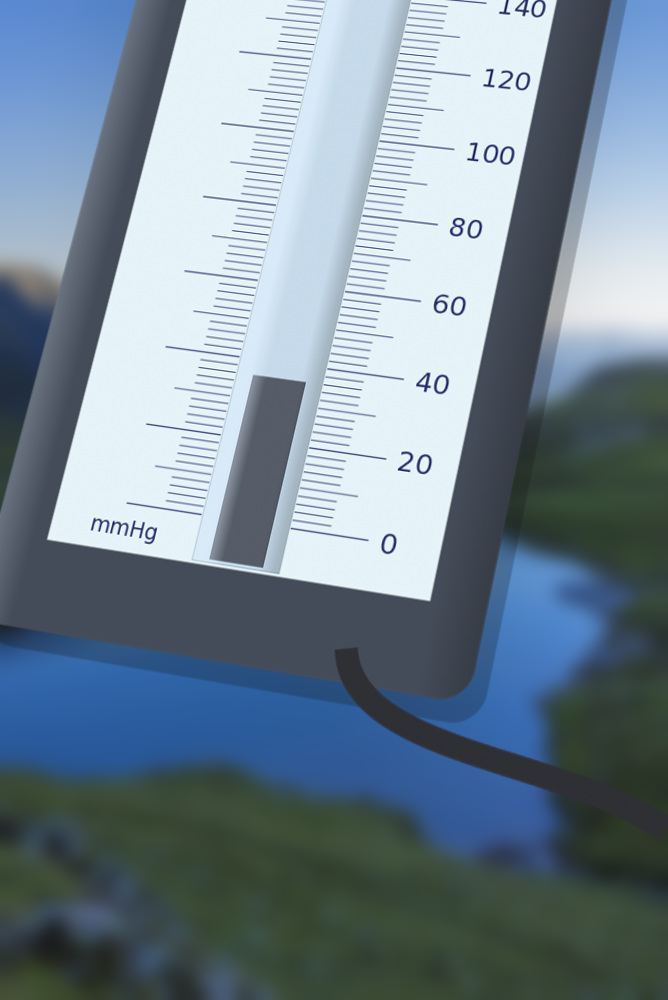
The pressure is mmHg 36
